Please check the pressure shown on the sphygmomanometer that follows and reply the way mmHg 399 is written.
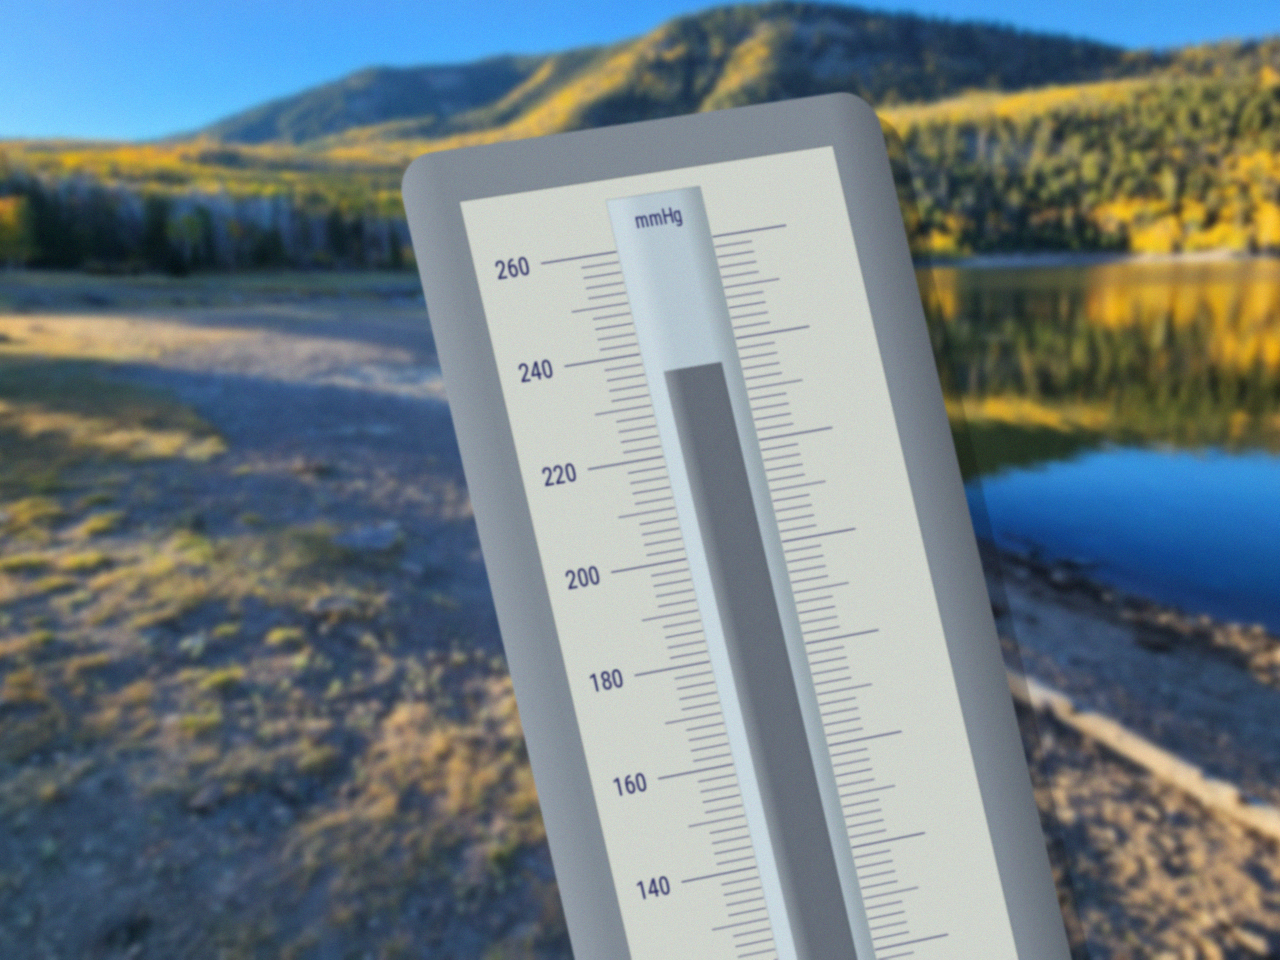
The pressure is mmHg 236
